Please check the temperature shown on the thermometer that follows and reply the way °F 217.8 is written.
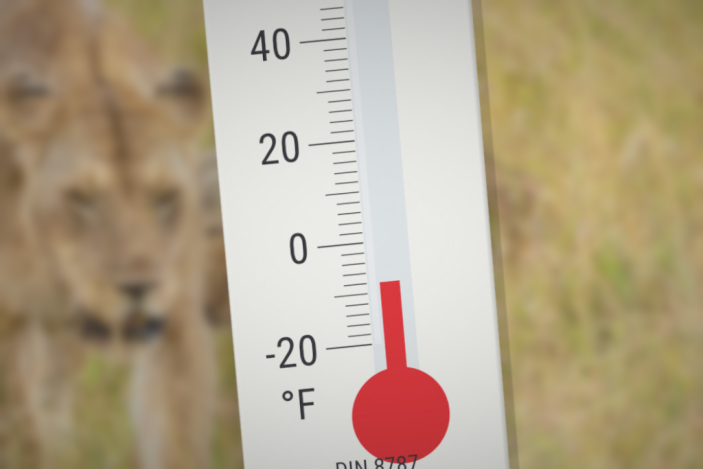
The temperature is °F -8
